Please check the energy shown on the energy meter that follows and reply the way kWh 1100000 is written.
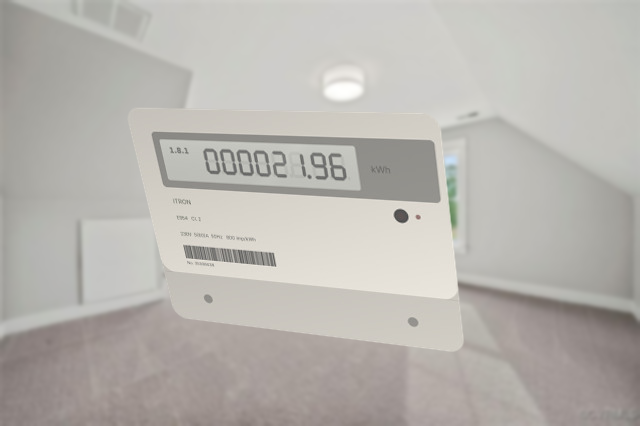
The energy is kWh 21.96
